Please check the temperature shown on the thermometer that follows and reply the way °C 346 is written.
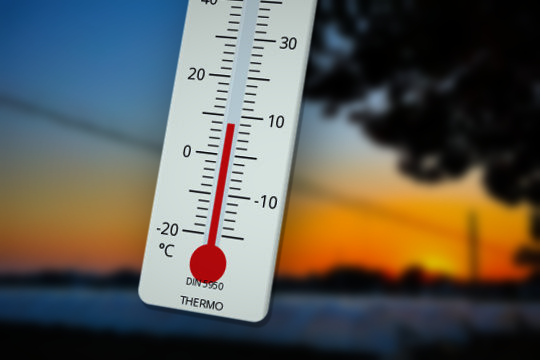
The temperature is °C 8
